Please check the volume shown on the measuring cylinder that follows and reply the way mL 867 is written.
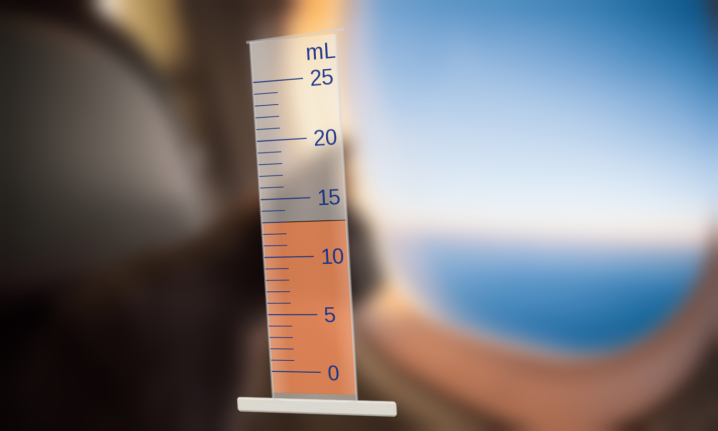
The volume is mL 13
